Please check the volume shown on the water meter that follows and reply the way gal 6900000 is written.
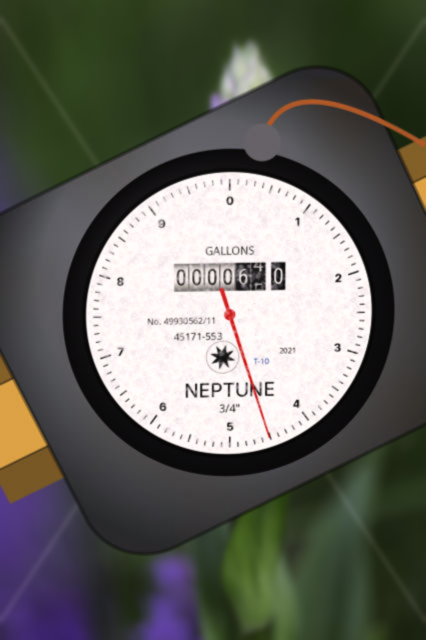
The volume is gal 644.5
